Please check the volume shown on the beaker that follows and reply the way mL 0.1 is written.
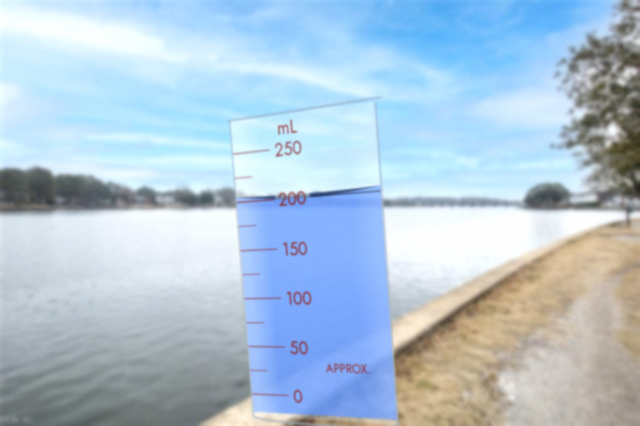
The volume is mL 200
